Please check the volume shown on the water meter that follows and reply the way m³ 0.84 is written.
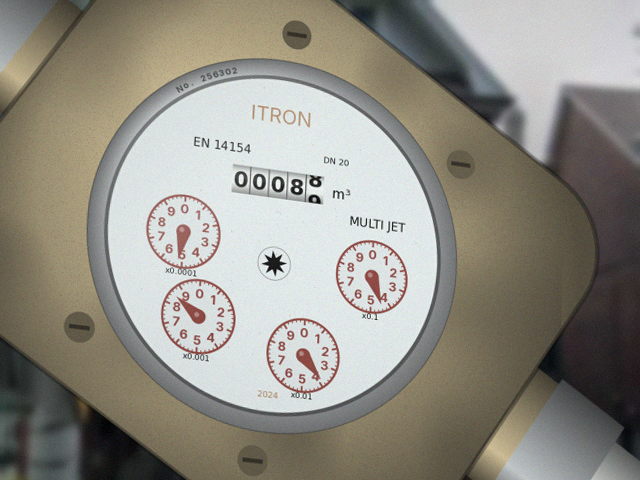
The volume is m³ 88.4385
